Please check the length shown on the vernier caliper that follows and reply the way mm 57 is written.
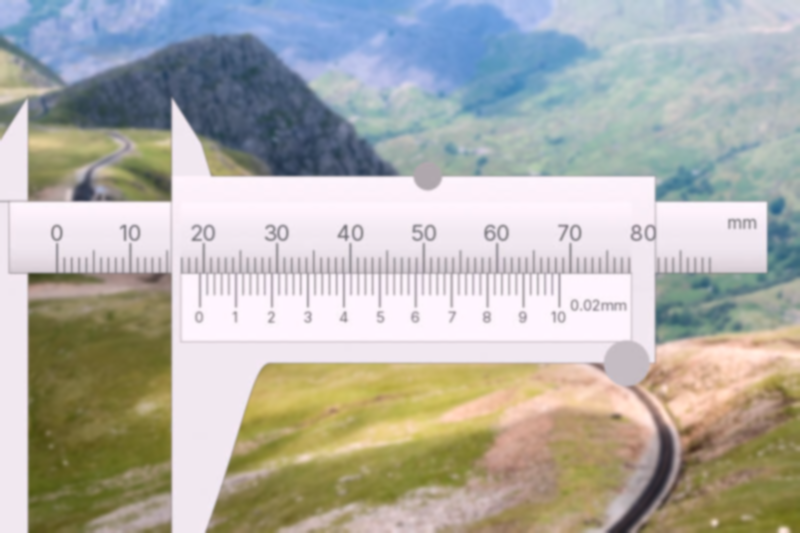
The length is mm 19.5
